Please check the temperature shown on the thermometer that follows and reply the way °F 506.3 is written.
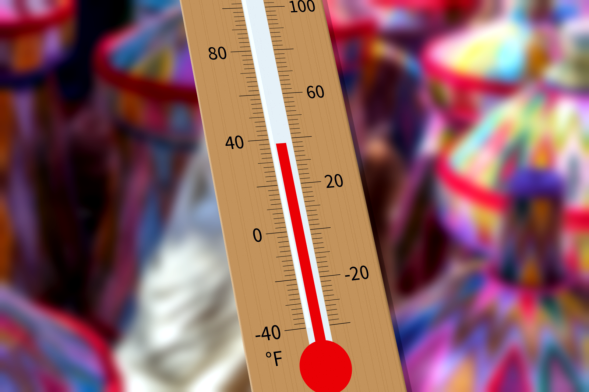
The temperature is °F 38
